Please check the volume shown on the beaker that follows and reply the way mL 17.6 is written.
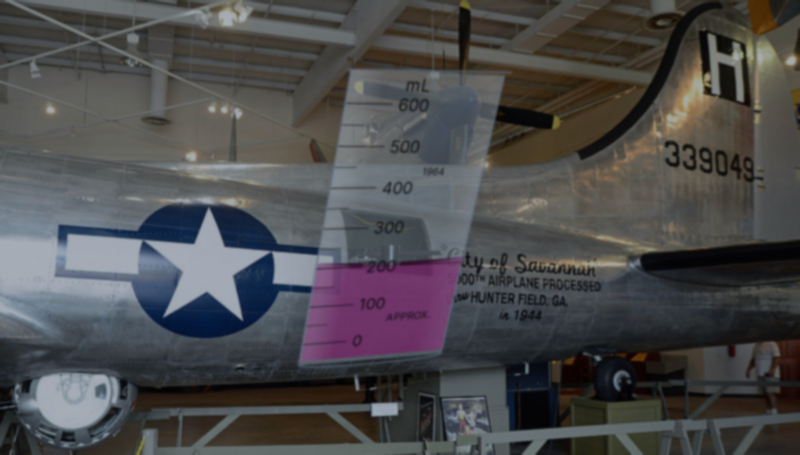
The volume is mL 200
